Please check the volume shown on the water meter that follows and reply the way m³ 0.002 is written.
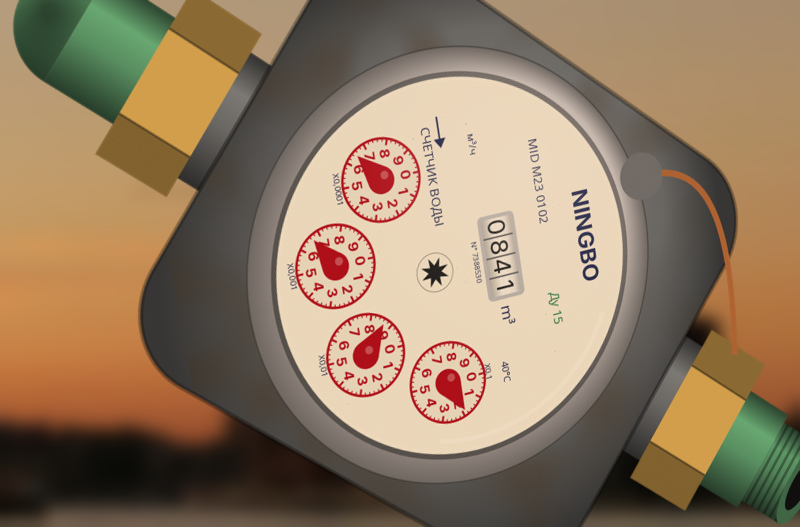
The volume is m³ 841.1866
